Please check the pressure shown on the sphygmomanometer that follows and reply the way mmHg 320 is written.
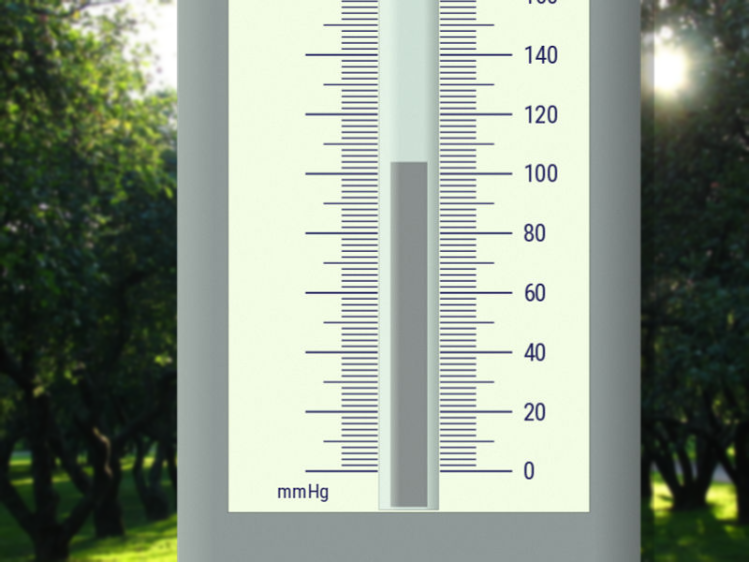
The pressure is mmHg 104
